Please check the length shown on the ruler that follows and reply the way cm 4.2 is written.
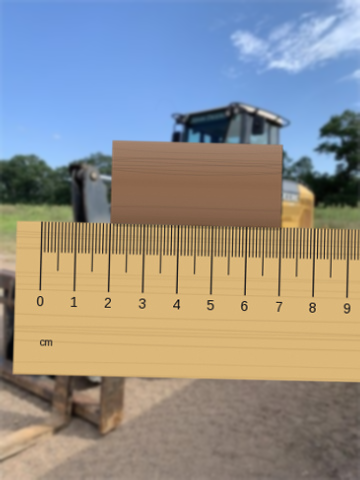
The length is cm 5
